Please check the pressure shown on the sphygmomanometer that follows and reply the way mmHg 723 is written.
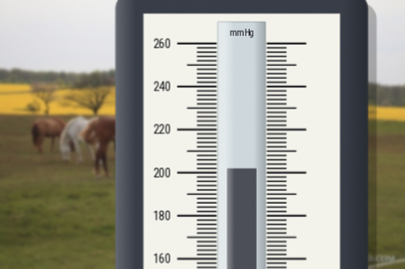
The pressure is mmHg 202
